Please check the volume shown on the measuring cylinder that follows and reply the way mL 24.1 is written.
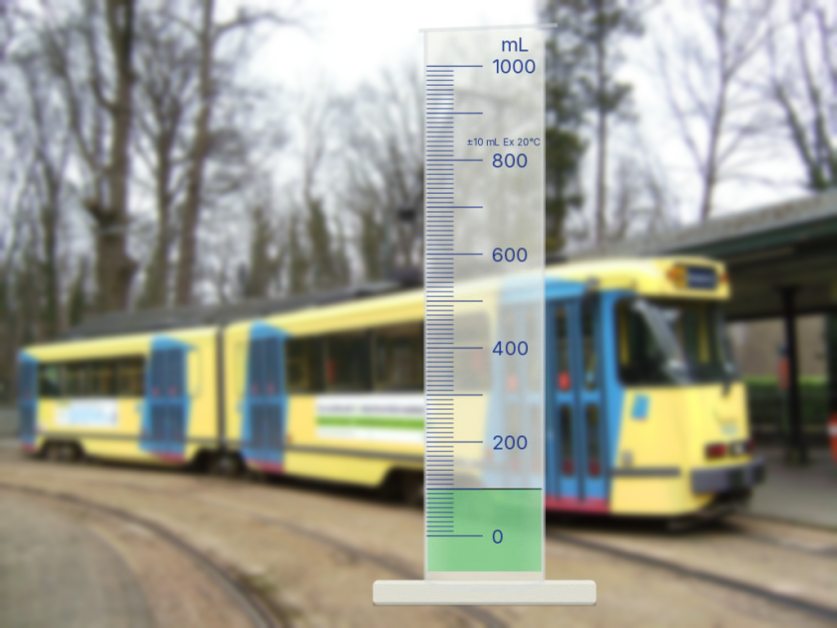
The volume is mL 100
